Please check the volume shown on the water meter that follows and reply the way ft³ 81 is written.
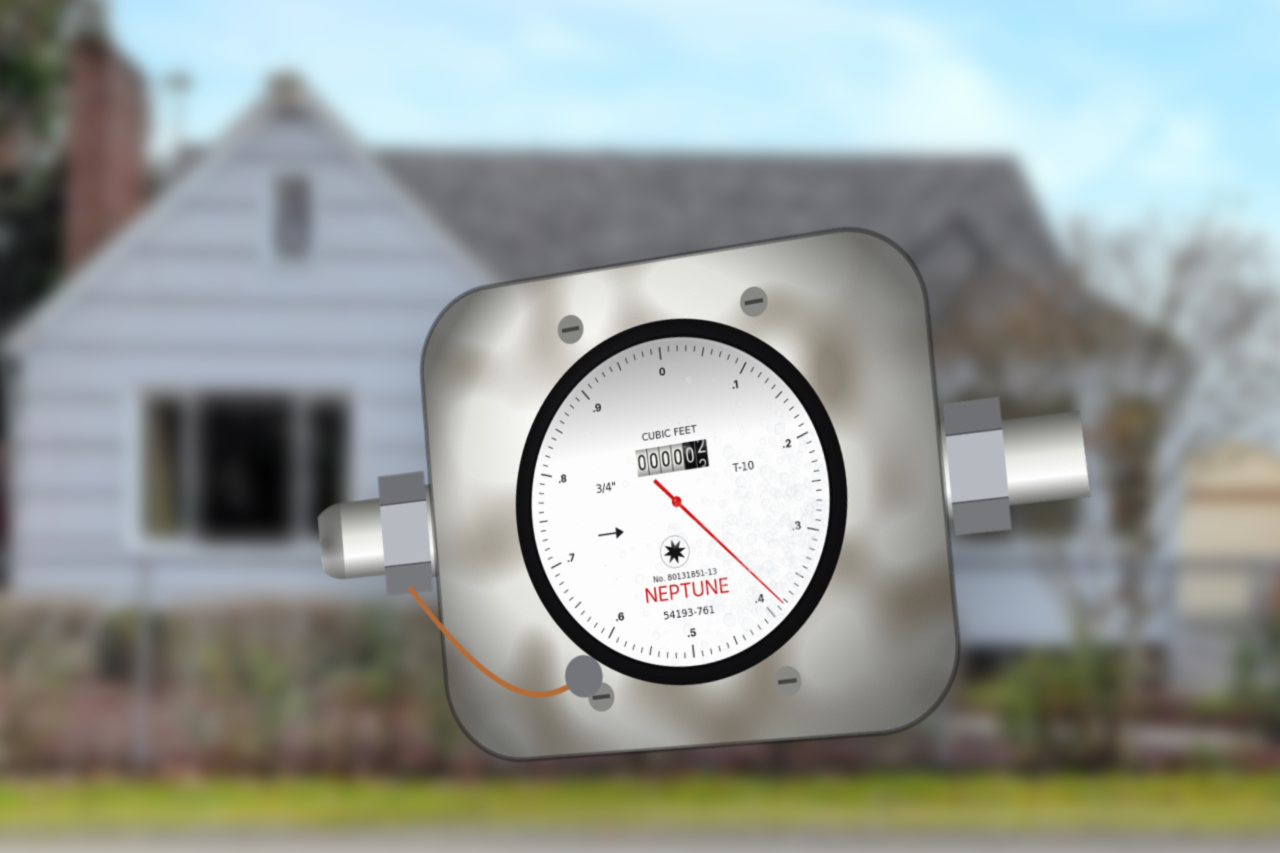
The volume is ft³ 2.38
